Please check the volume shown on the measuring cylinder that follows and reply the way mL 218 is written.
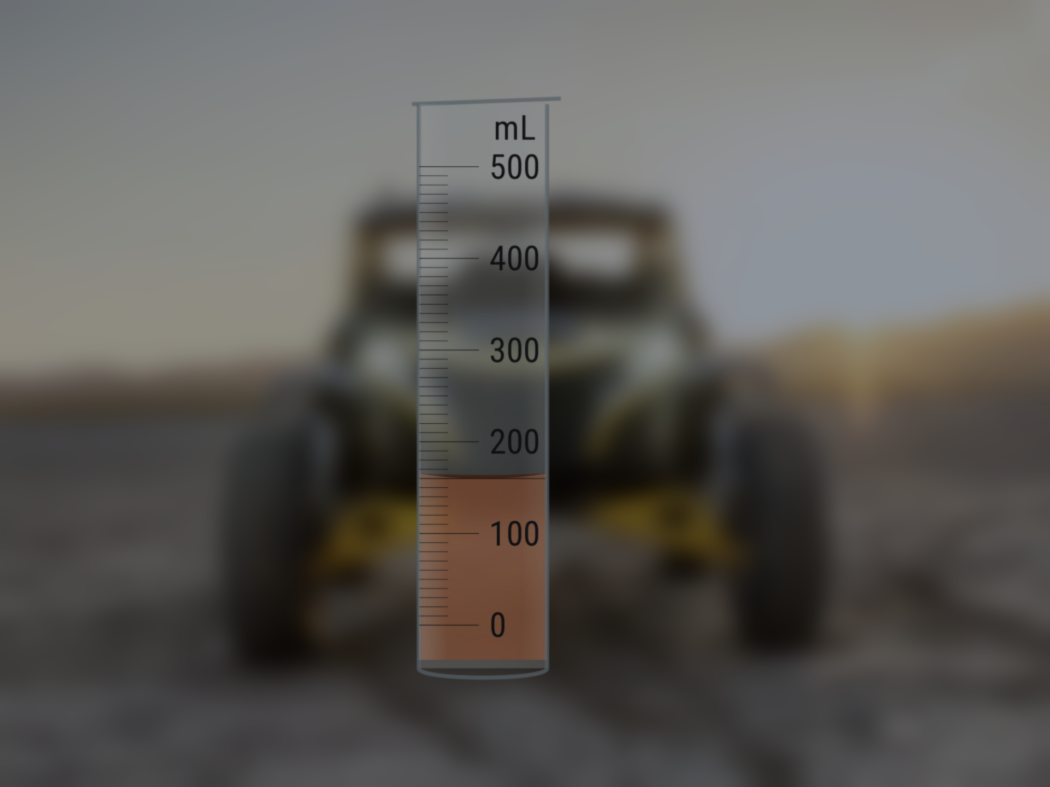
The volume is mL 160
